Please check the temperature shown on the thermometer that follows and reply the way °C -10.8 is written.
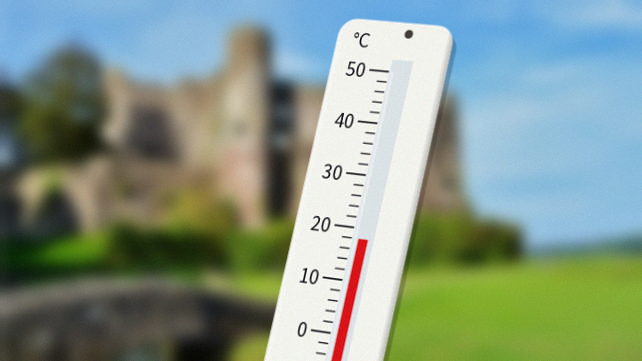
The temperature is °C 18
